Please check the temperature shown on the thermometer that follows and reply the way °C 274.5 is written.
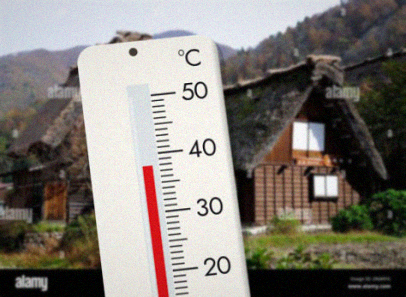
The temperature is °C 38
